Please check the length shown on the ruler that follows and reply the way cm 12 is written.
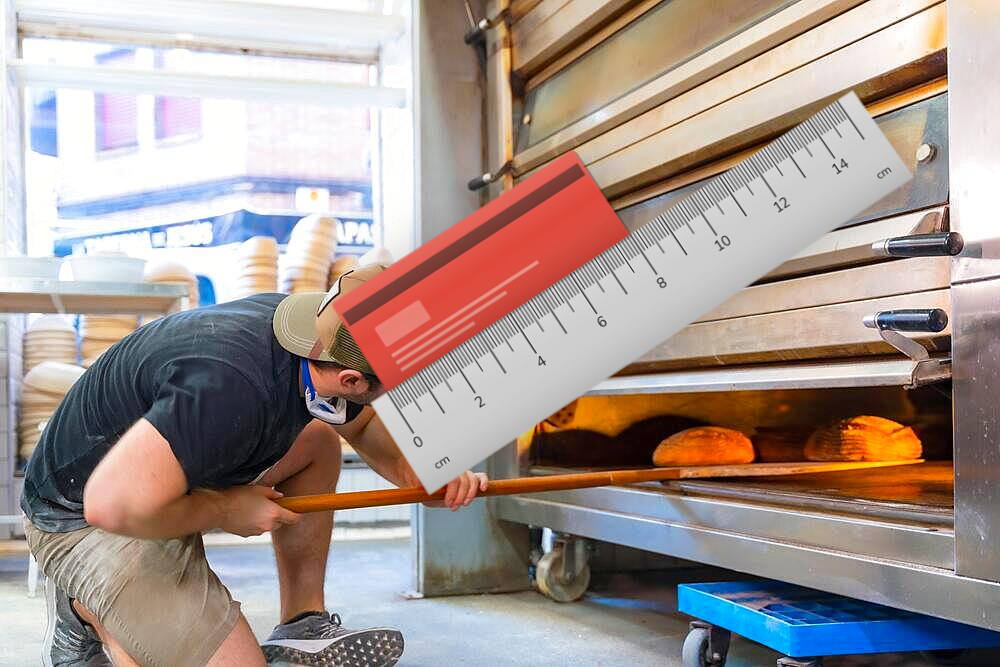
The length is cm 8
